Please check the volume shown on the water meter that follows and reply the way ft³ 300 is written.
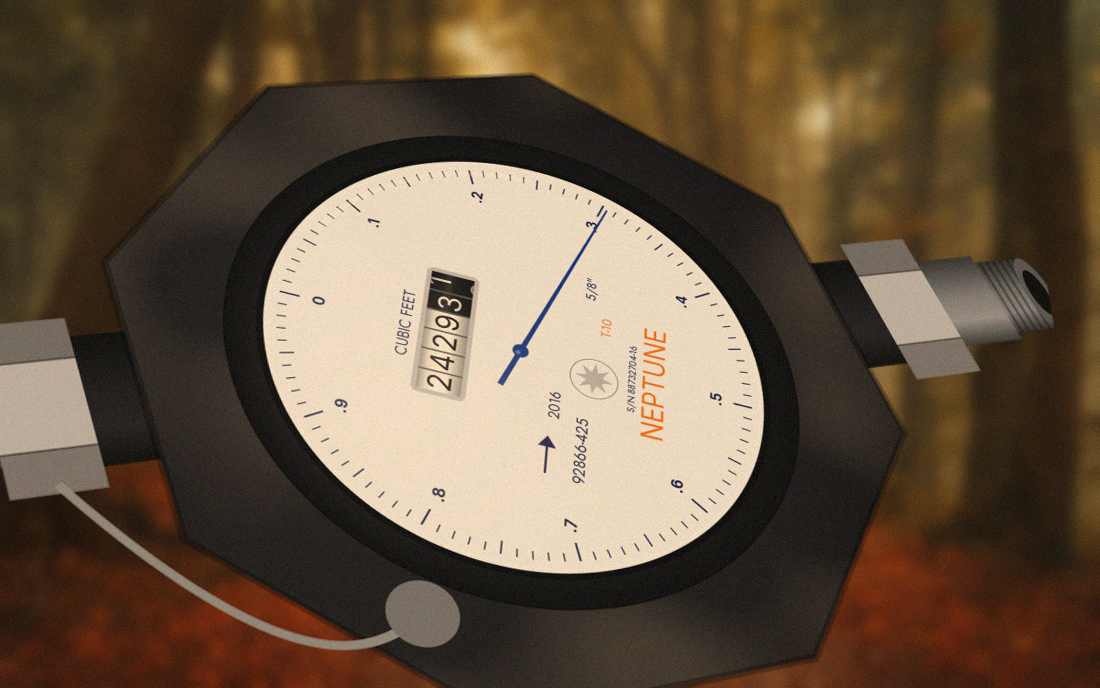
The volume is ft³ 242931.30
